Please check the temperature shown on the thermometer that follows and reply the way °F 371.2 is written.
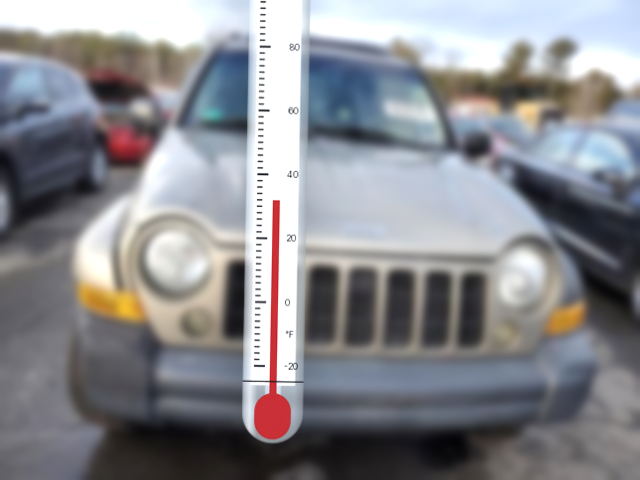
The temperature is °F 32
